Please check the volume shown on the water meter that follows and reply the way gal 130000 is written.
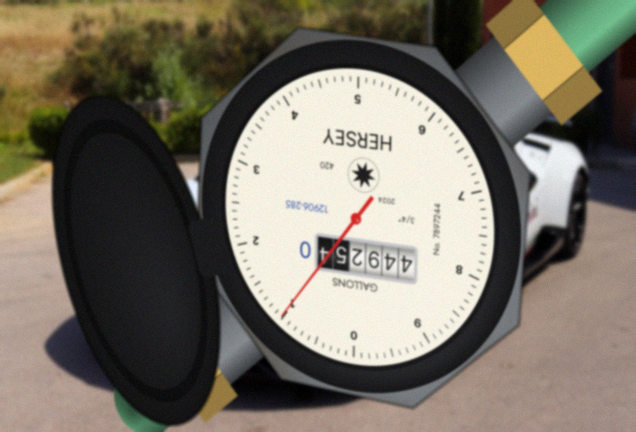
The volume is gal 4492541.0
